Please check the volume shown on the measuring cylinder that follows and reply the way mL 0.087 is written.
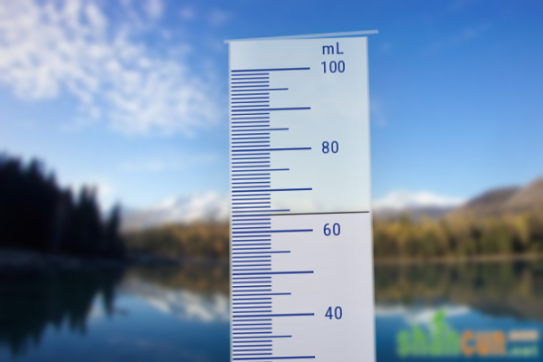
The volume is mL 64
